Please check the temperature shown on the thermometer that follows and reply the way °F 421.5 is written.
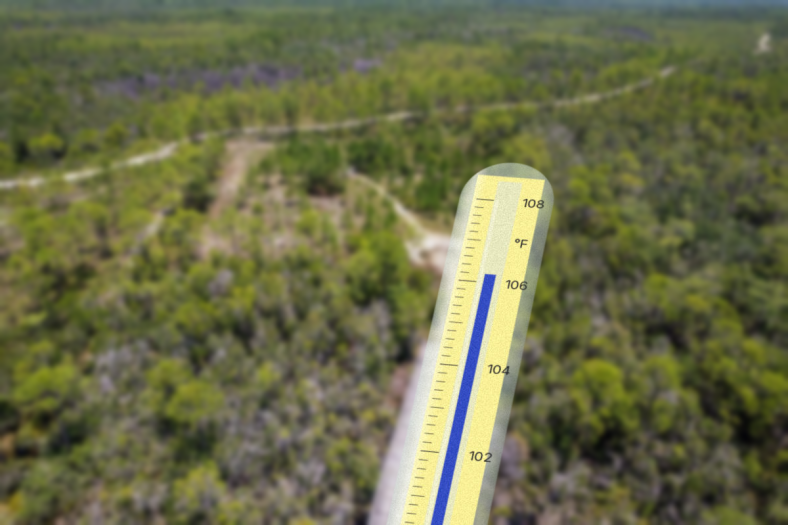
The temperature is °F 106.2
